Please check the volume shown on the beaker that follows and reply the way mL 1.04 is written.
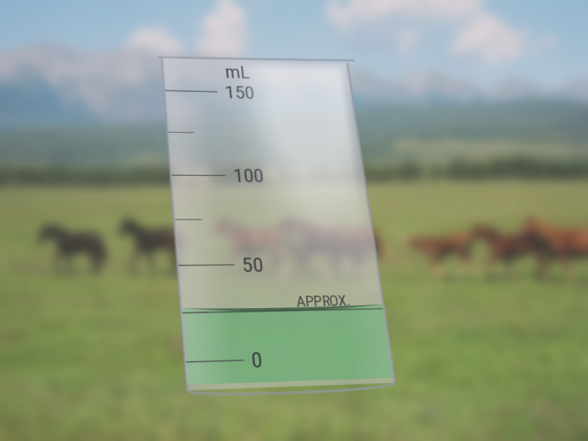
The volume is mL 25
